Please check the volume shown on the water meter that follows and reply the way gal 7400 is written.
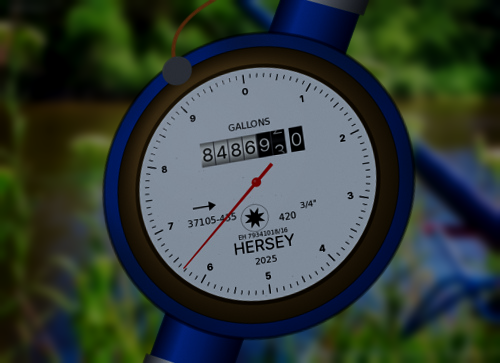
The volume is gal 8486926.3
